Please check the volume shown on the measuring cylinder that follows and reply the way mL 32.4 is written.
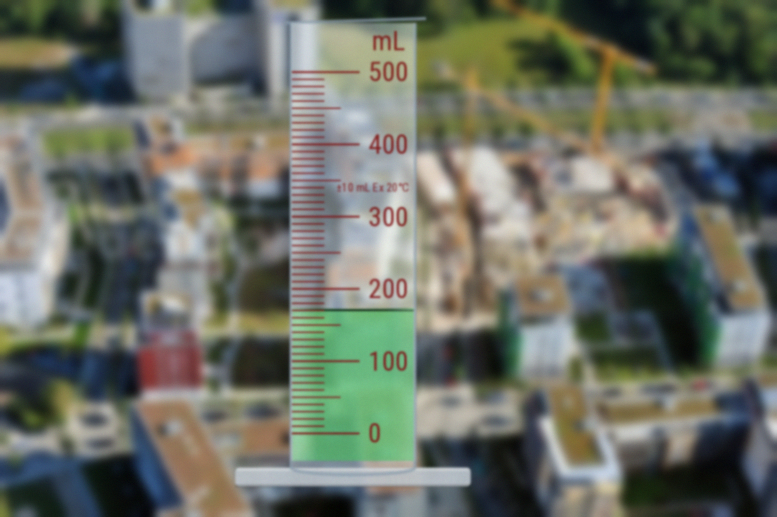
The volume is mL 170
